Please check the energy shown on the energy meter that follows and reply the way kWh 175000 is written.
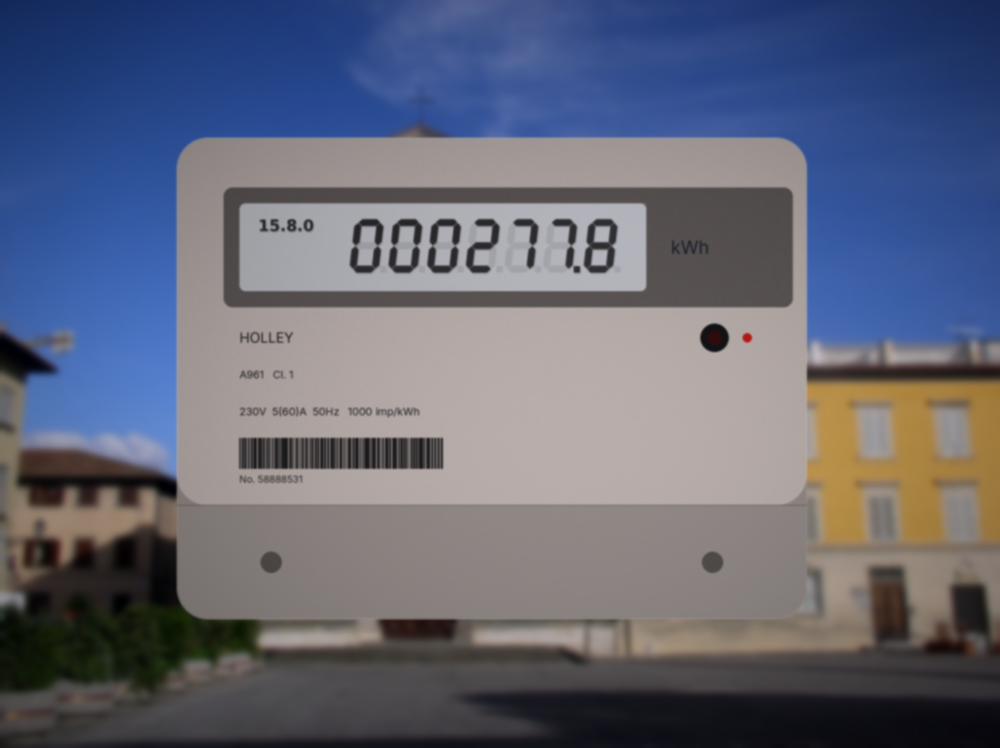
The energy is kWh 277.8
